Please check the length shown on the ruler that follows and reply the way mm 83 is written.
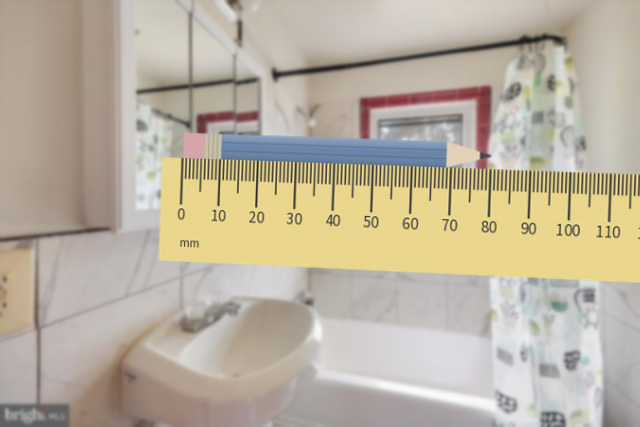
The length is mm 80
